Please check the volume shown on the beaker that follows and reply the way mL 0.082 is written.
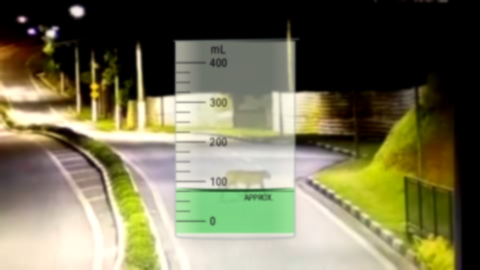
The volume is mL 75
